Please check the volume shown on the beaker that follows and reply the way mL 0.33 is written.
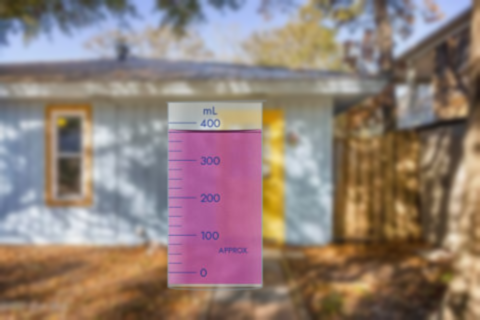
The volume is mL 375
